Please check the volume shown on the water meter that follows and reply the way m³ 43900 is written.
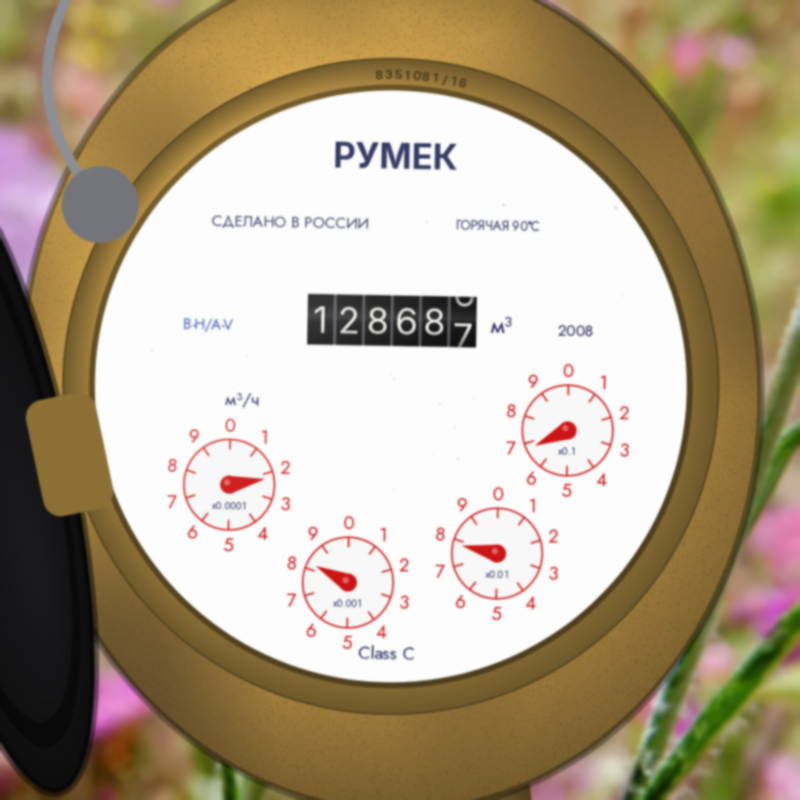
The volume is m³ 128686.6782
